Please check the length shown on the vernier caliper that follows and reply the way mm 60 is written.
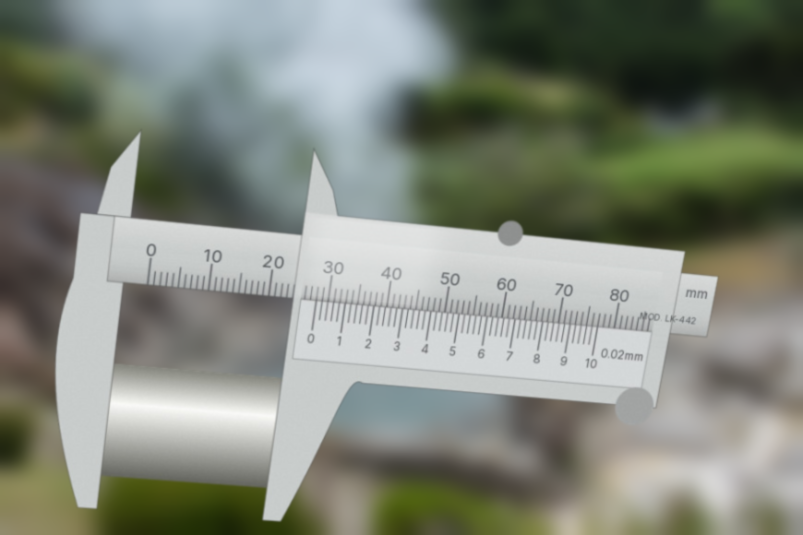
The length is mm 28.0
